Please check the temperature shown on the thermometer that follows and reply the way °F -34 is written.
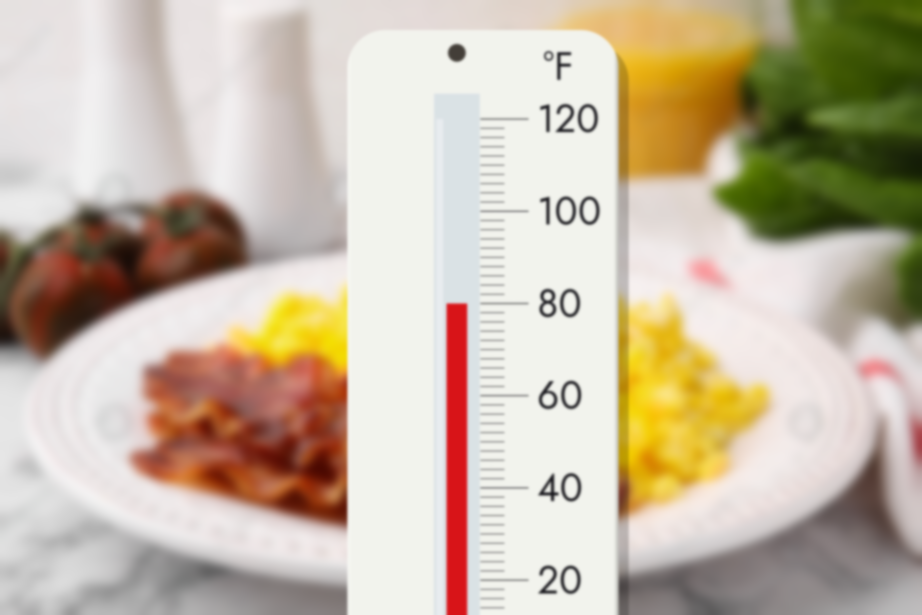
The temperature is °F 80
